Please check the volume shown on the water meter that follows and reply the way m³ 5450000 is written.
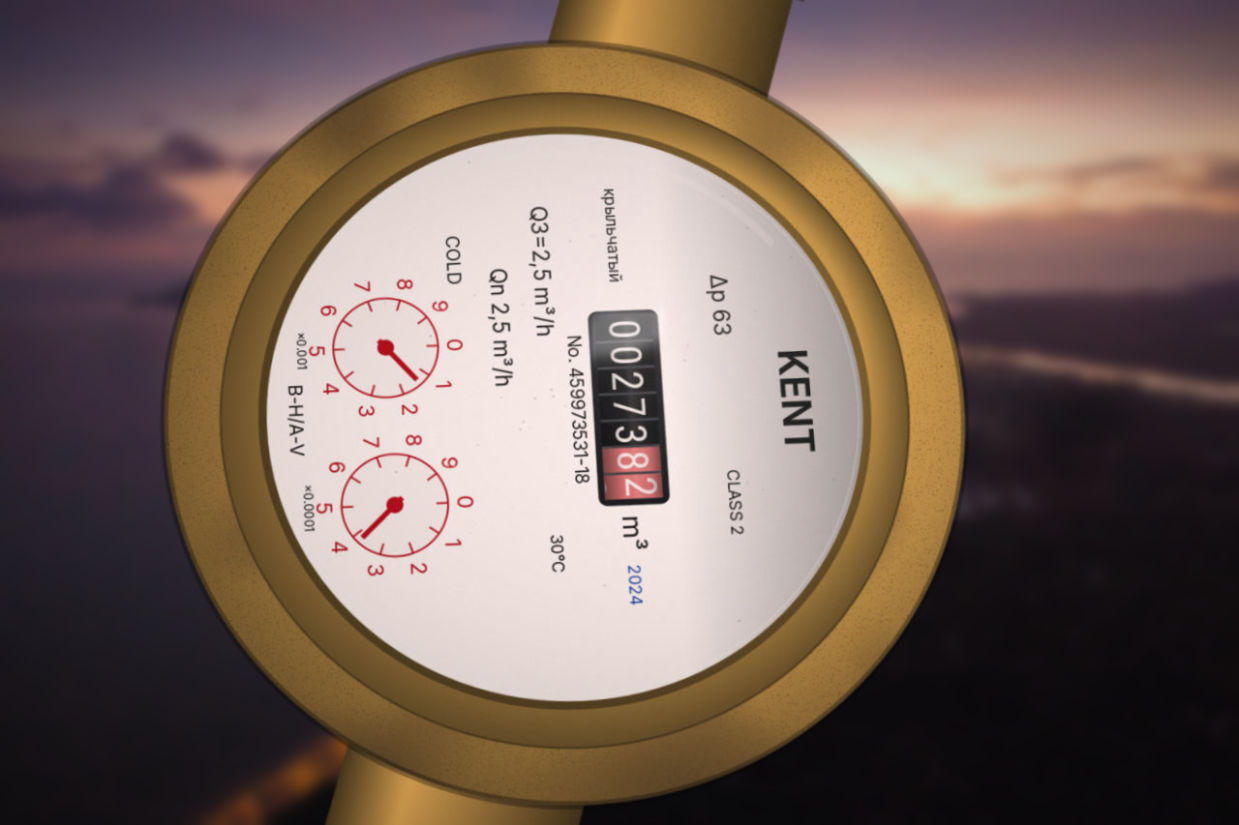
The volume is m³ 273.8213
